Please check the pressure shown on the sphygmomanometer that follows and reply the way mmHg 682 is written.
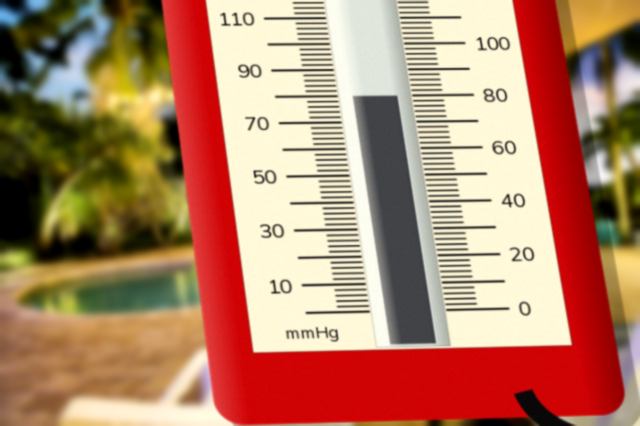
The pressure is mmHg 80
